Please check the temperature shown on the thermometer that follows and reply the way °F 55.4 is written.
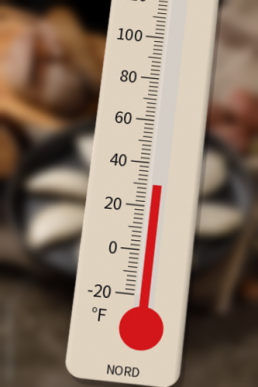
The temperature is °F 30
